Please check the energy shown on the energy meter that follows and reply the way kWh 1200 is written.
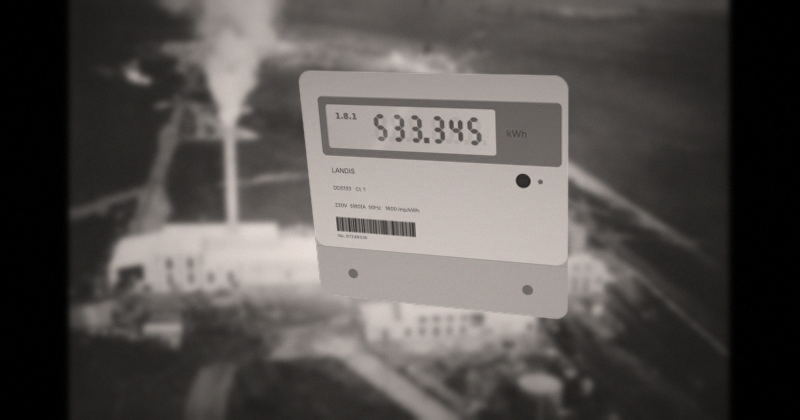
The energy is kWh 533.345
